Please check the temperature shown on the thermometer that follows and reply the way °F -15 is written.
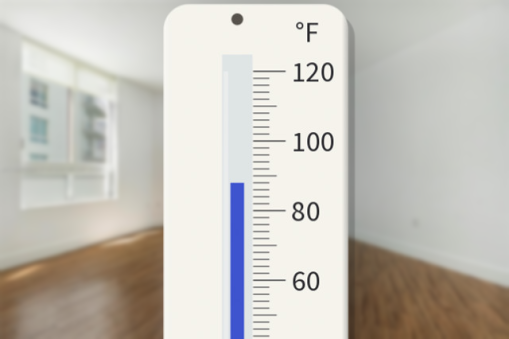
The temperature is °F 88
